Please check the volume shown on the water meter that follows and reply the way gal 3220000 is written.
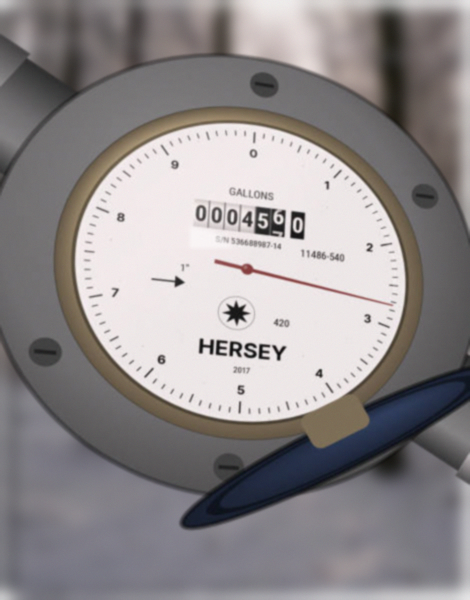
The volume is gal 4562.7
